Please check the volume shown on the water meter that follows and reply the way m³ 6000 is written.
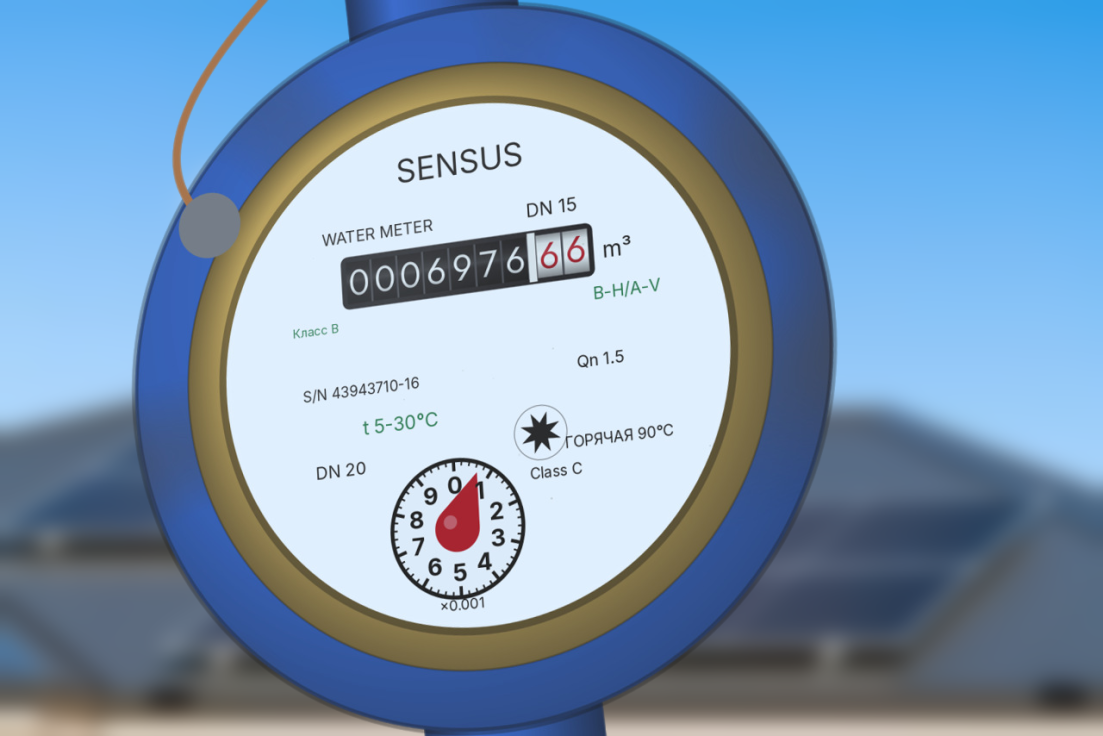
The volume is m³ 6976.660
